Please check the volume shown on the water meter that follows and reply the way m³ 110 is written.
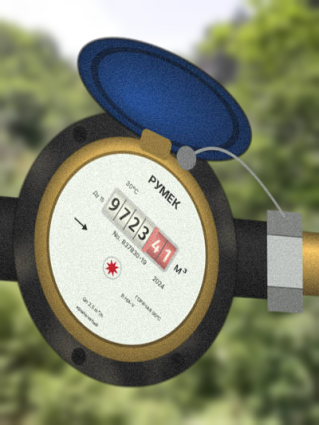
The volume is m³ 9723.41
